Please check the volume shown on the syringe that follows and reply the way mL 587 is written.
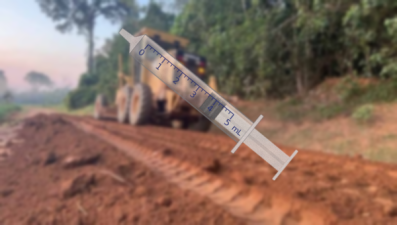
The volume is mL 3.6
